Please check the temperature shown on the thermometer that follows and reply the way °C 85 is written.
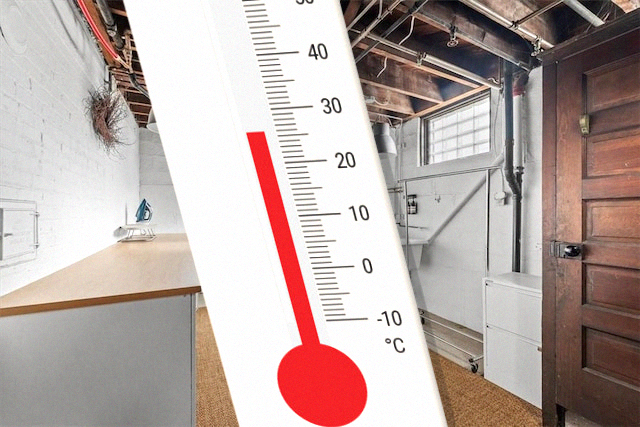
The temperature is °C 26
